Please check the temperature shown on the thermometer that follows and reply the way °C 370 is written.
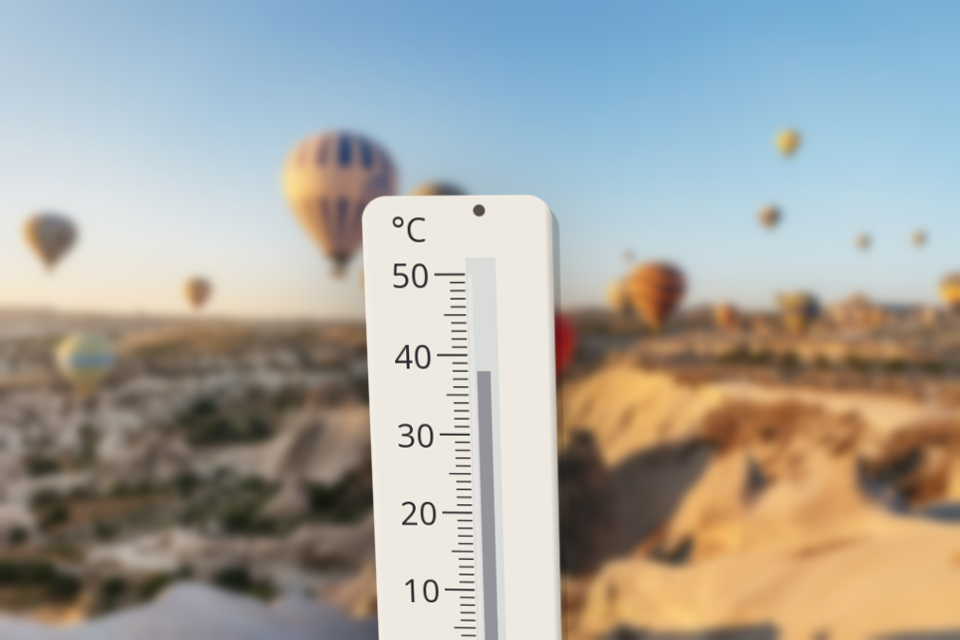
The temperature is °C 38
